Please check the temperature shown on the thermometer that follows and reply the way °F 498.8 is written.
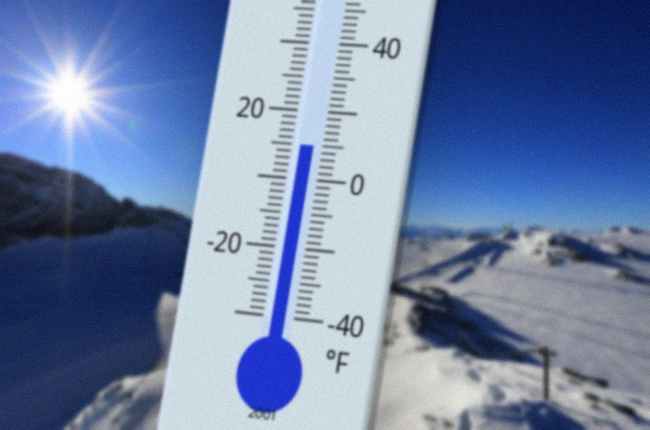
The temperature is °F 10
